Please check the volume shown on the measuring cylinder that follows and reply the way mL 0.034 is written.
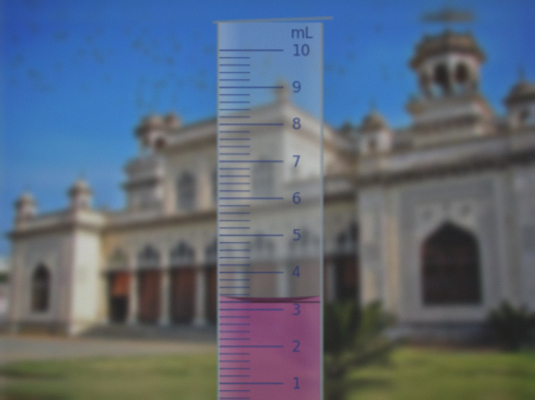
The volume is mL 3.2
